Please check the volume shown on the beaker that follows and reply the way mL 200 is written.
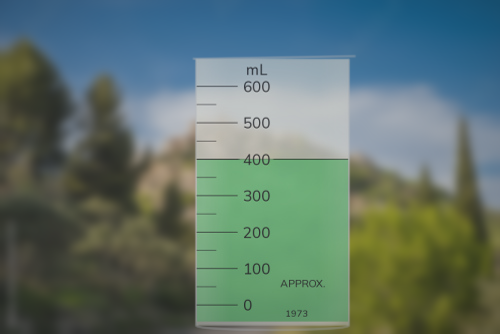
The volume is mL 400
